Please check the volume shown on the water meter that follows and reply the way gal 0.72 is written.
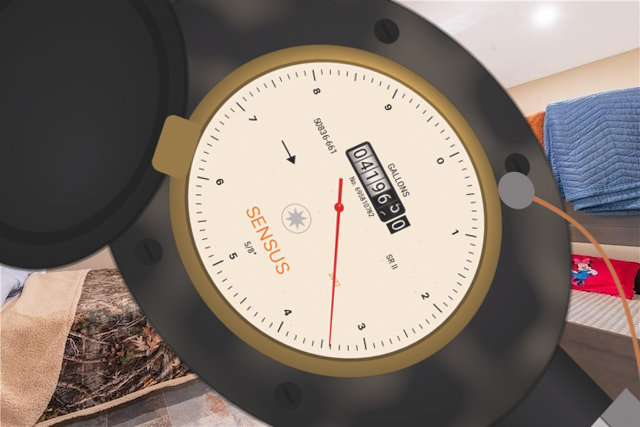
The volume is gal 419653.4
